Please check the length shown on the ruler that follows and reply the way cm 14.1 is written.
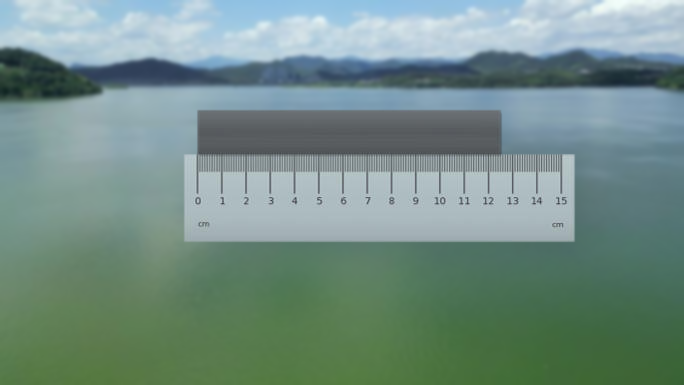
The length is cm 12.5
